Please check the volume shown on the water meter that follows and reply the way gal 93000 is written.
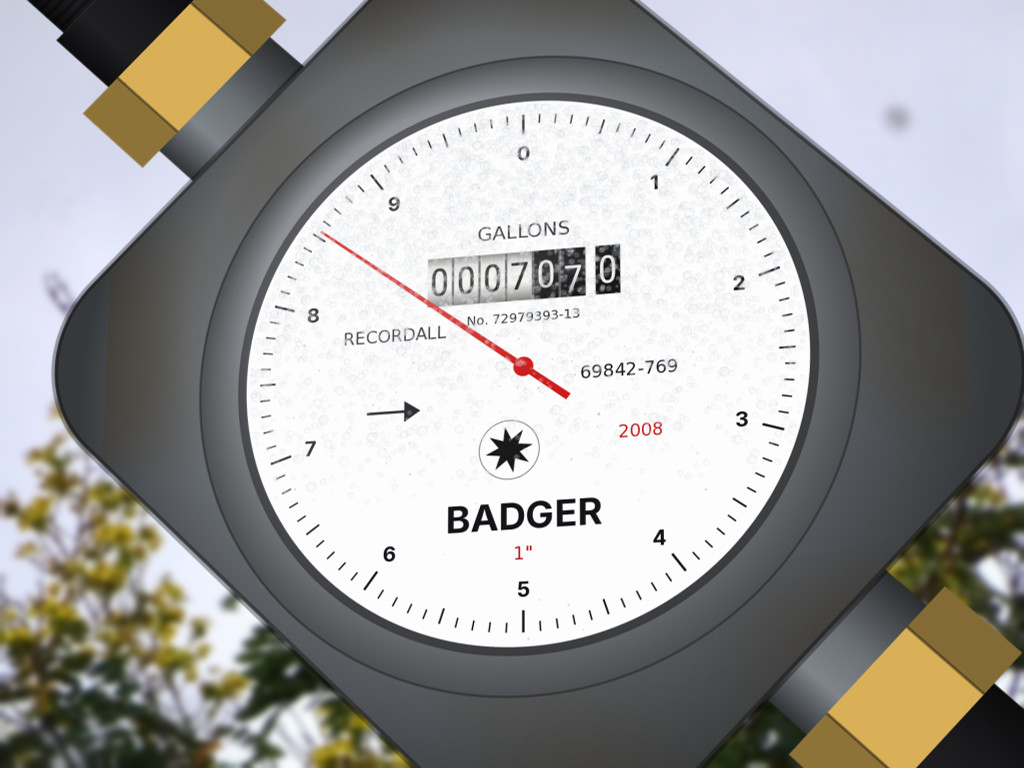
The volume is gal 7068.5
